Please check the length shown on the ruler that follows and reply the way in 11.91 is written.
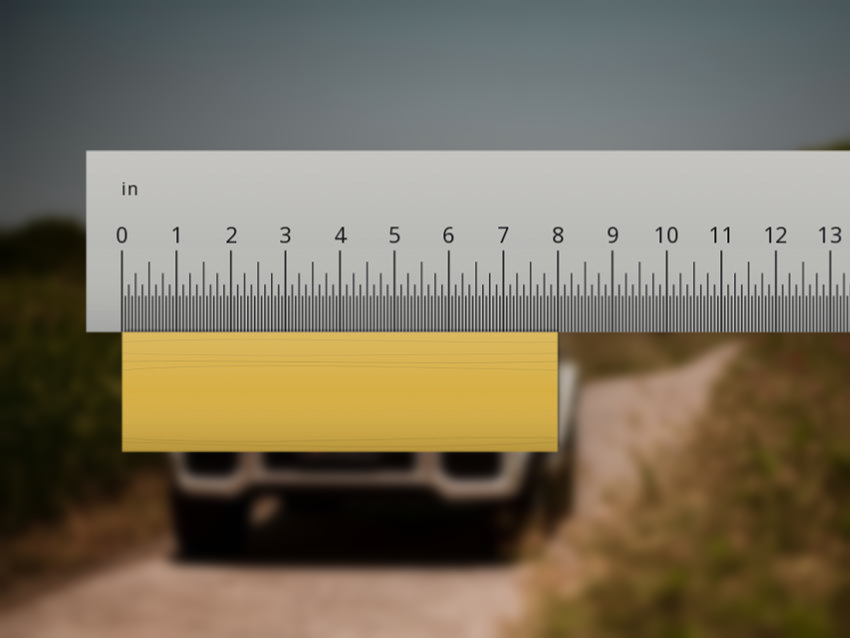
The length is in 8
